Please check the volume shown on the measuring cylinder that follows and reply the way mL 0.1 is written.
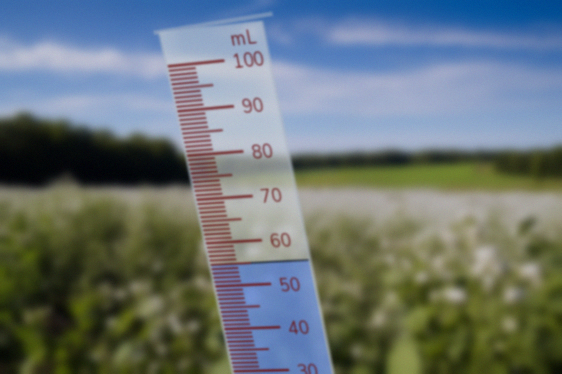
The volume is mL 55
